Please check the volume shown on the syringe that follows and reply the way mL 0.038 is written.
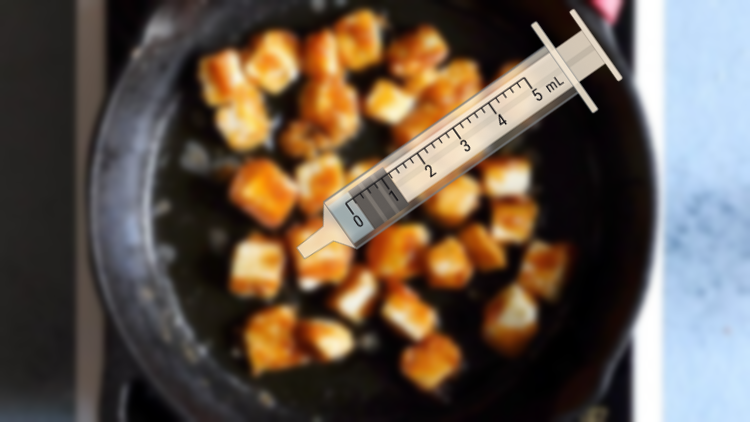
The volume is mL 0.2
